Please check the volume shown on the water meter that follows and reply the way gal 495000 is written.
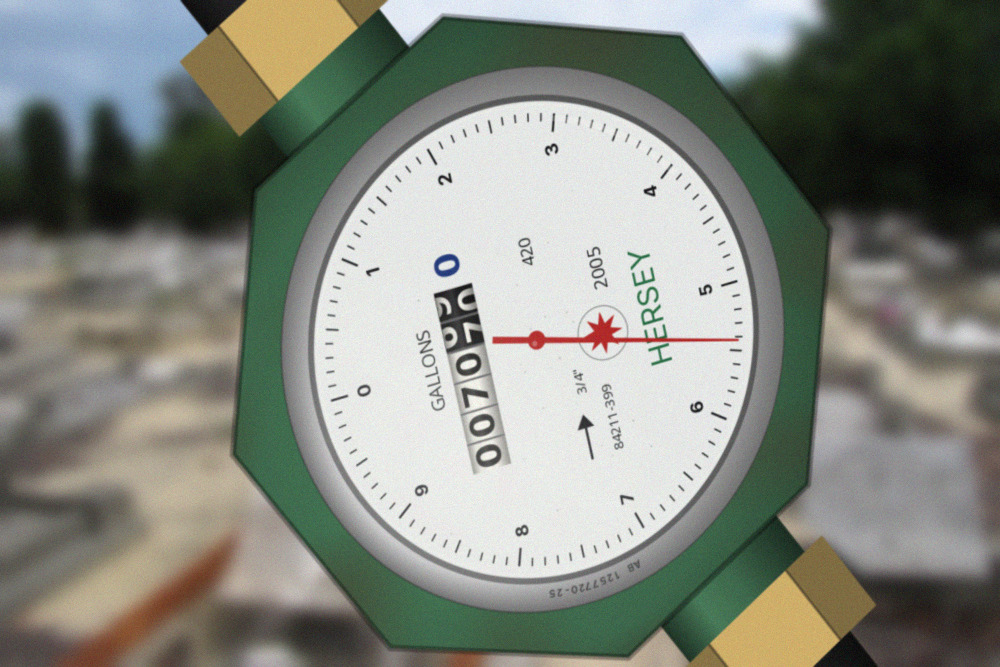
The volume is gal 70695.4
